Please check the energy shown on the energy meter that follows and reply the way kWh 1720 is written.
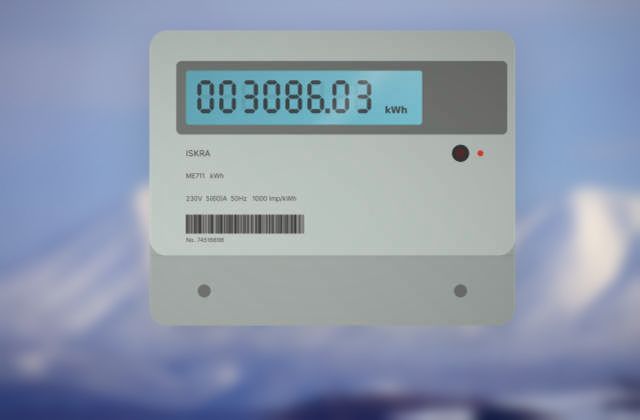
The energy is kWh 3086.03
